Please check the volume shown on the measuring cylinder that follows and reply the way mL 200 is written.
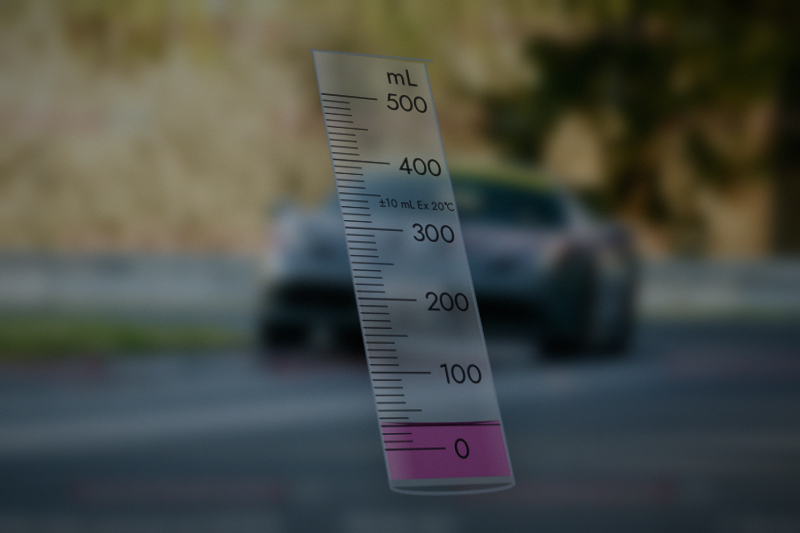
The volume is mL 30
